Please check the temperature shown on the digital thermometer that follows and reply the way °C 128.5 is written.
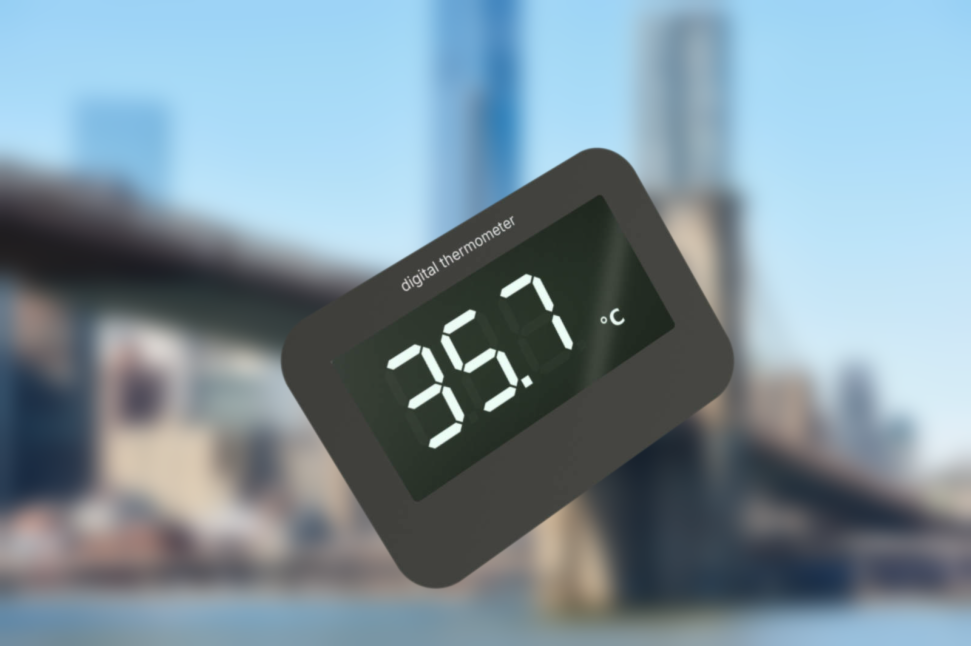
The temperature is °C 35.7
